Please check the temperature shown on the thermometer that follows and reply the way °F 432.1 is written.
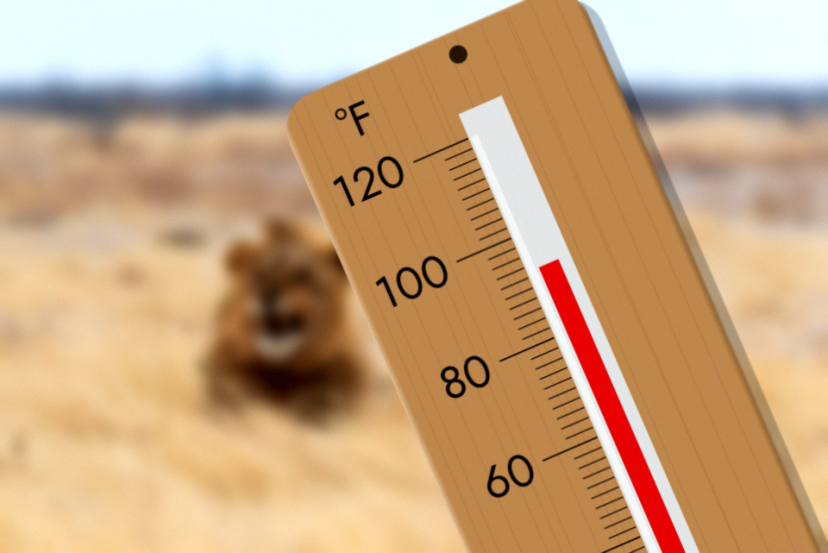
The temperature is °F 93
